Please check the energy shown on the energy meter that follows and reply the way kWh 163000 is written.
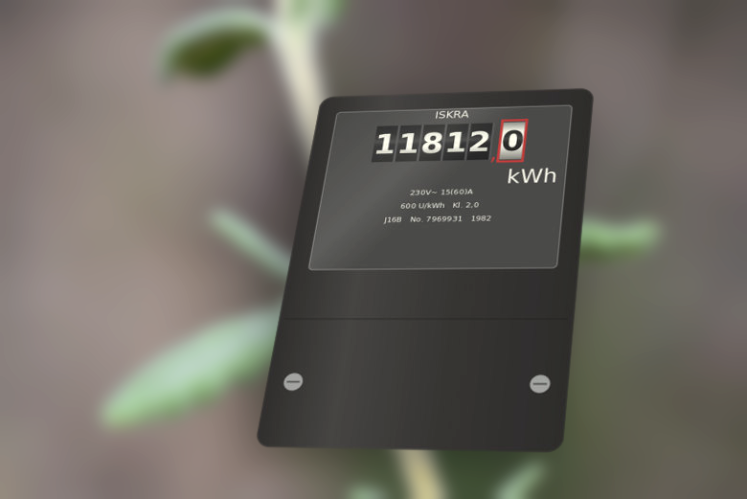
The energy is kWh 11812.0
